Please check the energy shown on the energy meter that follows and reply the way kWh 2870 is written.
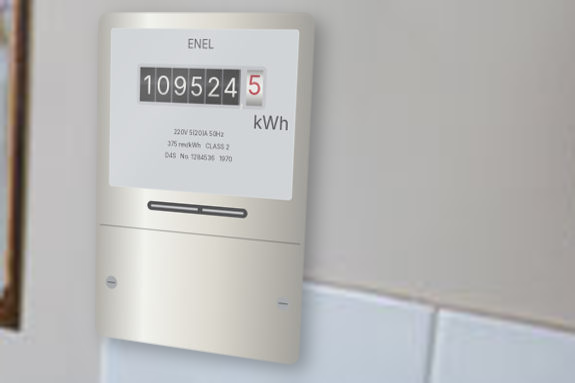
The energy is kWh 109524.5
